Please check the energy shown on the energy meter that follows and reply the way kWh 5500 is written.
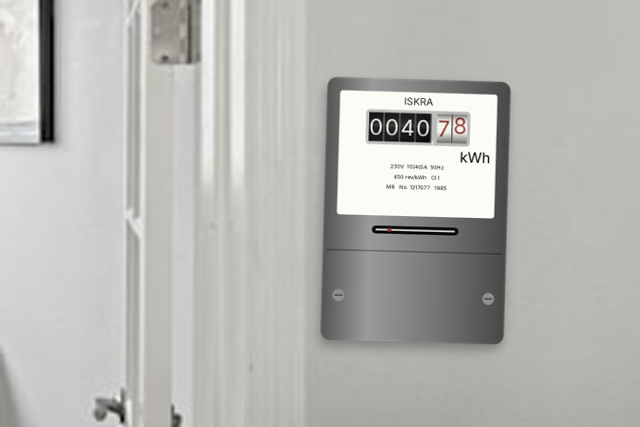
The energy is kWh 40.78
